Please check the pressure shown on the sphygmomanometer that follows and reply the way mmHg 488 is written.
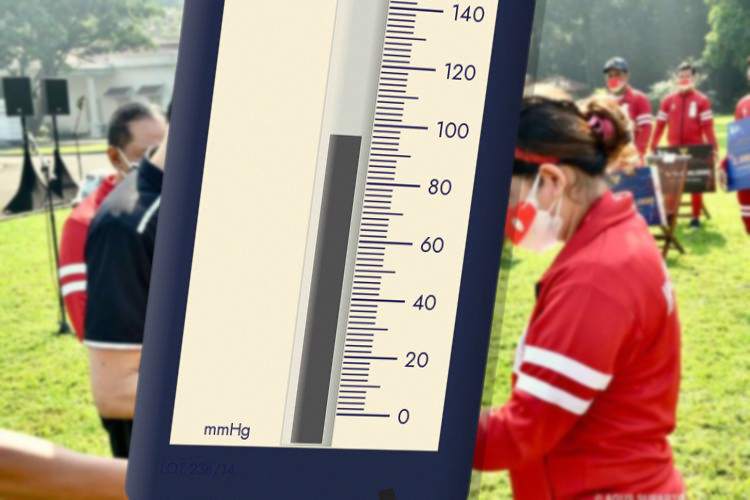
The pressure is mmHg 96
